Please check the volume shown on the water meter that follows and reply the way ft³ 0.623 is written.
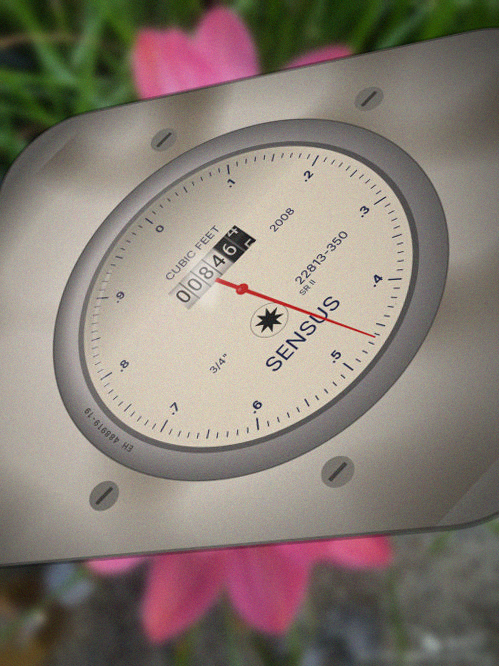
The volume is ft³ 8464.46
